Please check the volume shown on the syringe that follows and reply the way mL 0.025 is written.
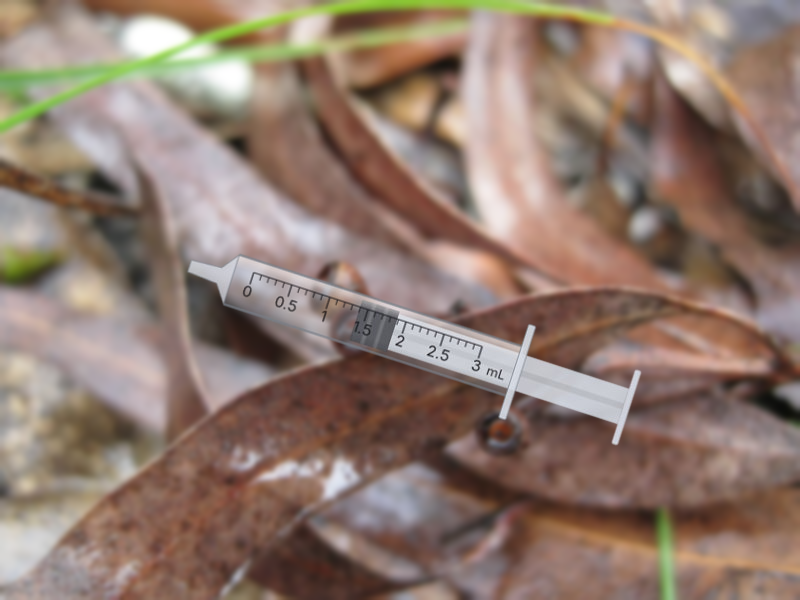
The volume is mL 1.4
